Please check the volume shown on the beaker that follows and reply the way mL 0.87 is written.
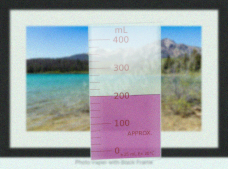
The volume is mL 200
